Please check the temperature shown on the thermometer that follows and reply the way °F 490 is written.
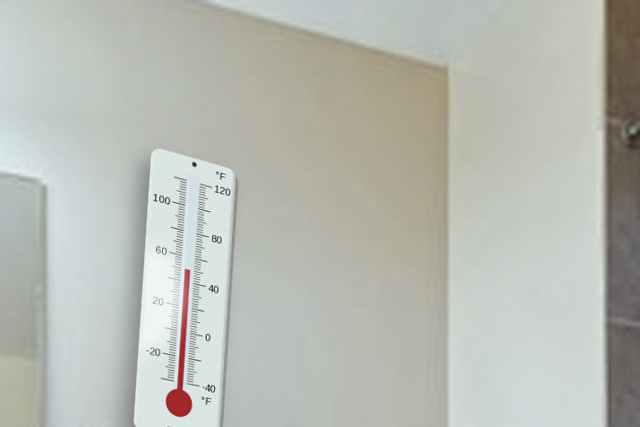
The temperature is °F 50
